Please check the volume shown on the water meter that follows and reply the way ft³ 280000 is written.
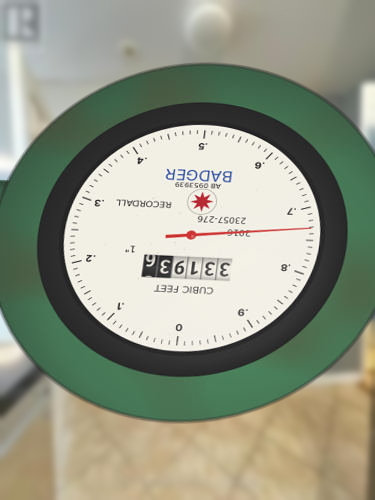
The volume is ft³ 331935.73
